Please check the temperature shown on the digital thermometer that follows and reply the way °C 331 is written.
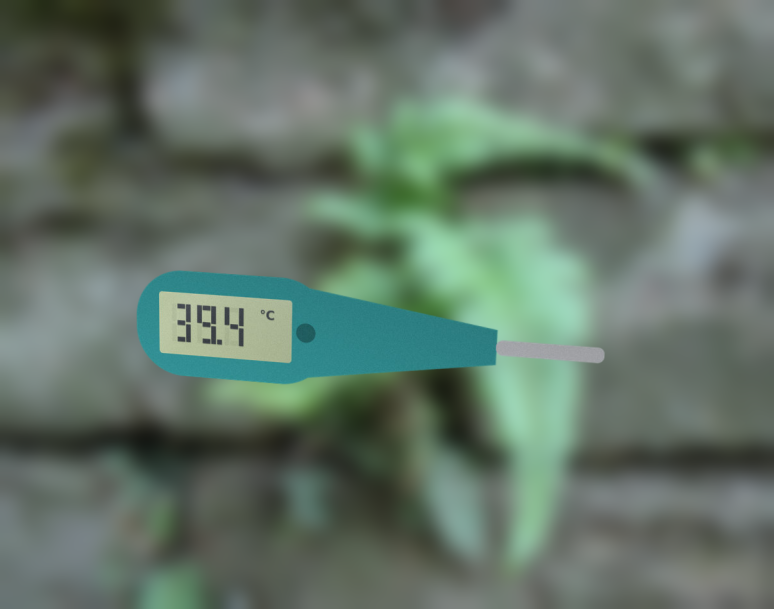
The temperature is °C 39.4
